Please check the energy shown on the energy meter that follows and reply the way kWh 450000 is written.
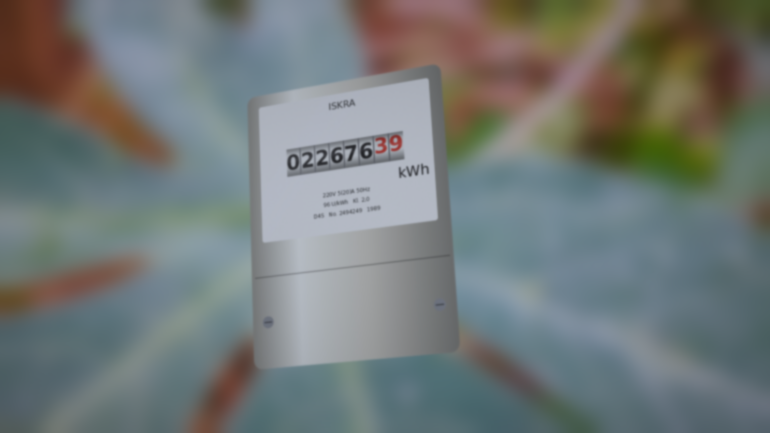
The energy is kWh 22676.39
